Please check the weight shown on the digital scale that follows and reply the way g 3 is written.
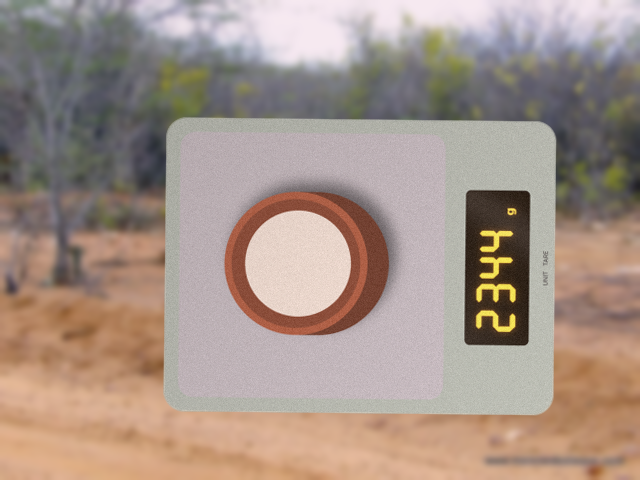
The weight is g 2344
